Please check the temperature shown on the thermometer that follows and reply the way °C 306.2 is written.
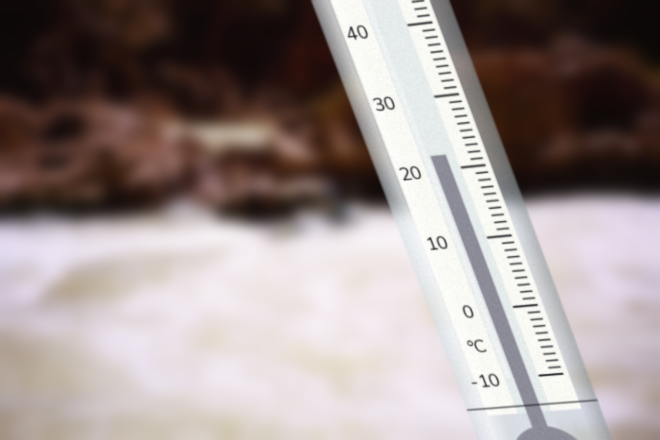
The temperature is °C 22
